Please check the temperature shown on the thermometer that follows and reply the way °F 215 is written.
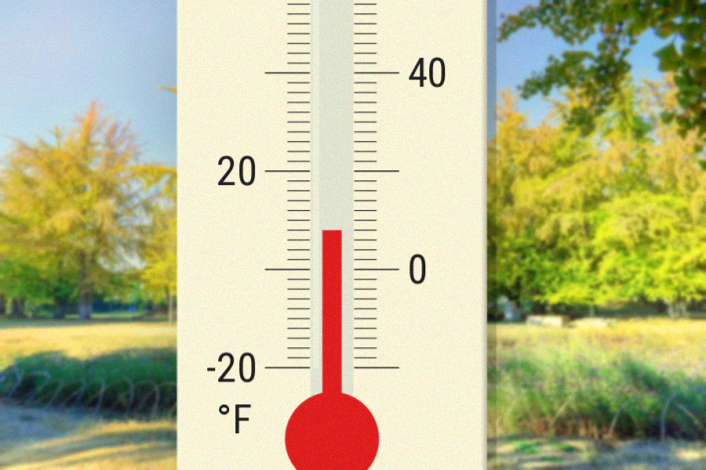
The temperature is °F 8
